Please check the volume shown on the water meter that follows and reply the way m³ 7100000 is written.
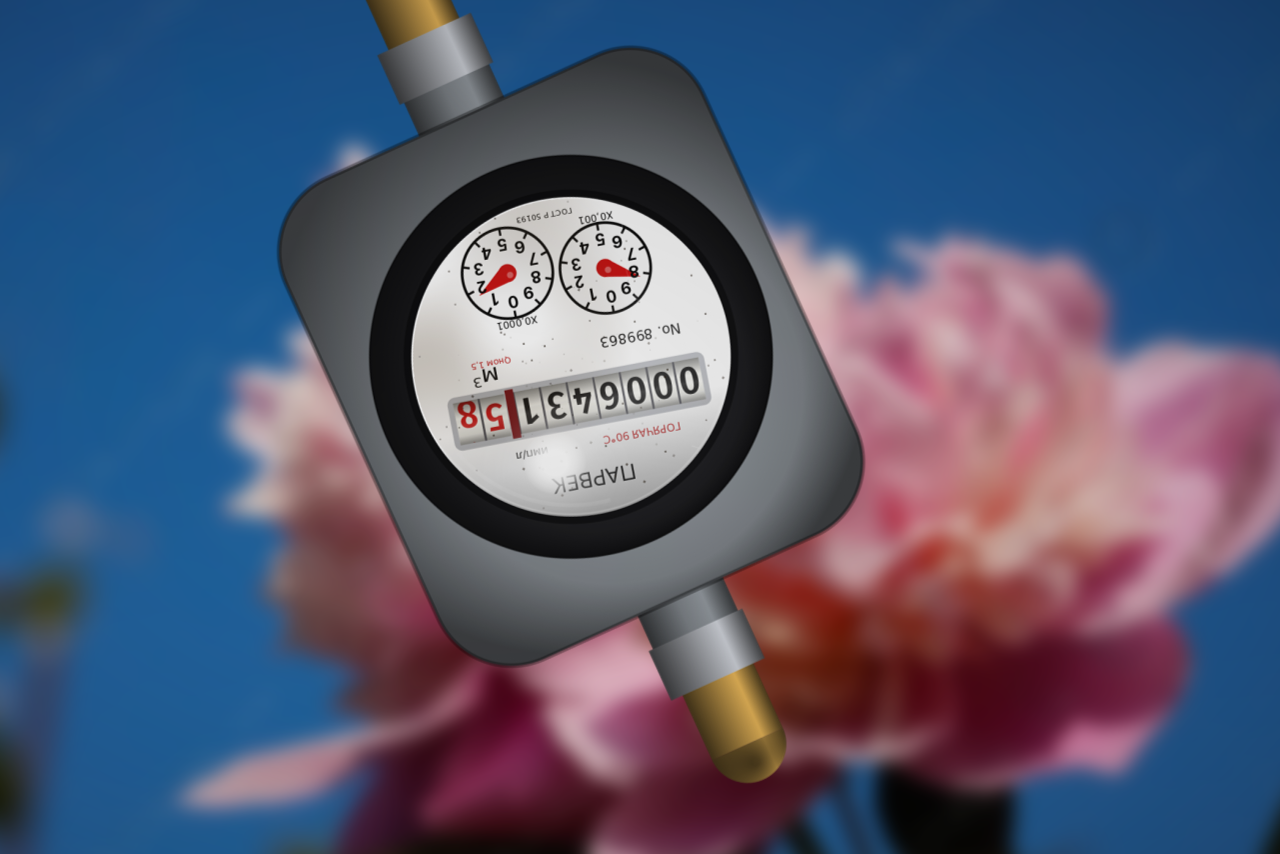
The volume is m³ 6431.5781
